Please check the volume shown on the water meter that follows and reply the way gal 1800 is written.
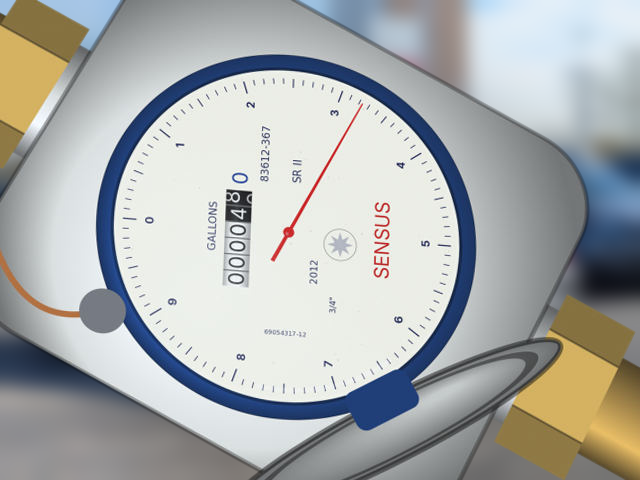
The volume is gal 483.2
